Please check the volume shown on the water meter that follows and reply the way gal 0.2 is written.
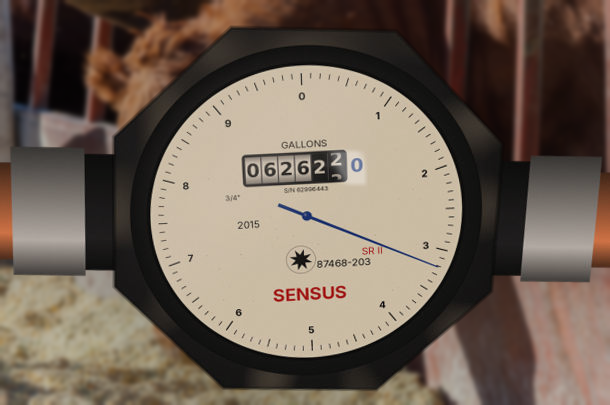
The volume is gal 626223.2
